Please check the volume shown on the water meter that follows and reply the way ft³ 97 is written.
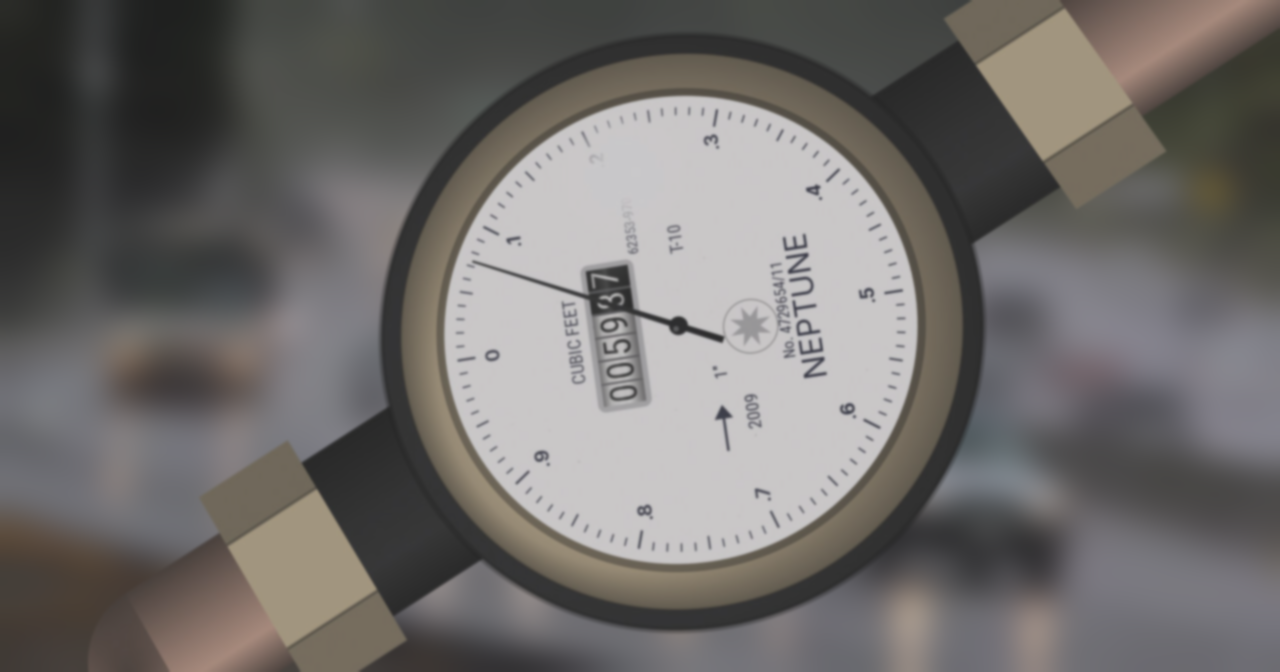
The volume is ft³ 5987.07
